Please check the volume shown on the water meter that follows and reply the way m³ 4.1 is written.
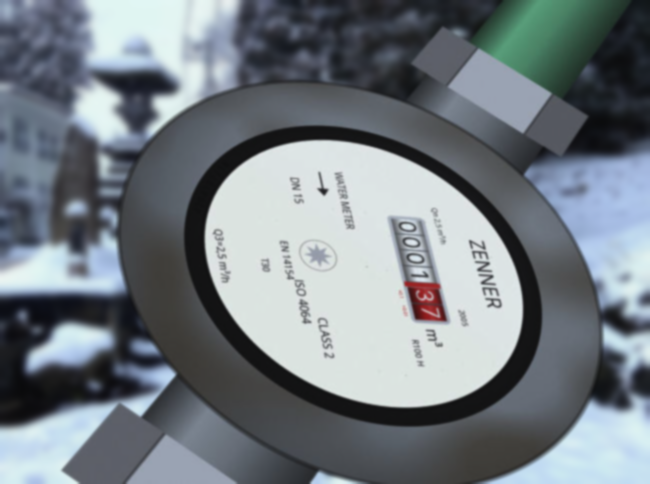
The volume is m³ 1.37
